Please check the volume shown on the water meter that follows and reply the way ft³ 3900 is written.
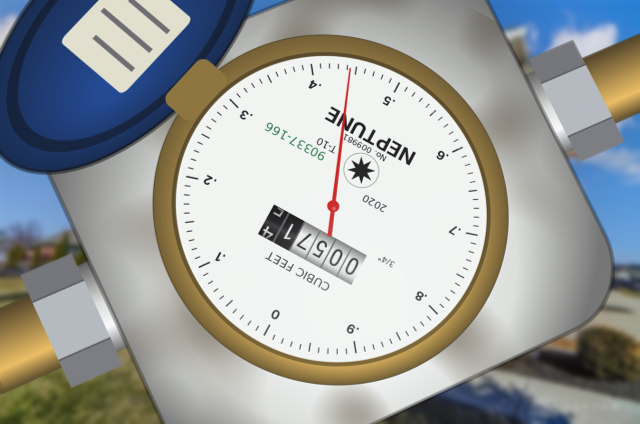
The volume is ft³ 5714.44
